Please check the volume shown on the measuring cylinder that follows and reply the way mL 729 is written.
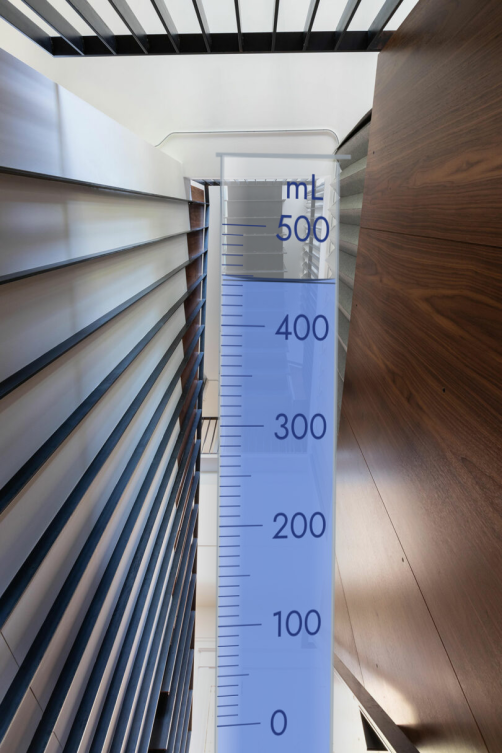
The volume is mL 445
